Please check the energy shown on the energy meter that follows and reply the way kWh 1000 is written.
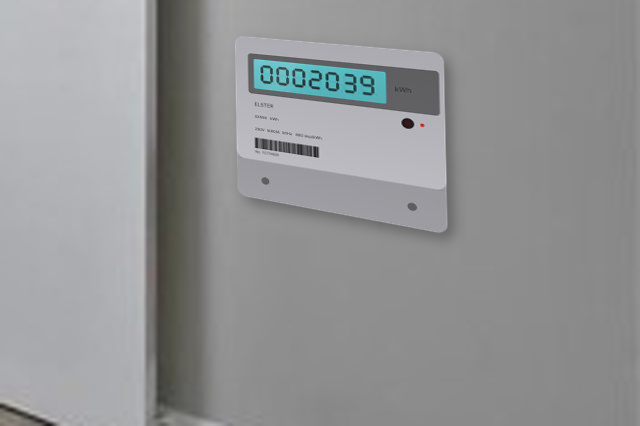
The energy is kWh 2039
